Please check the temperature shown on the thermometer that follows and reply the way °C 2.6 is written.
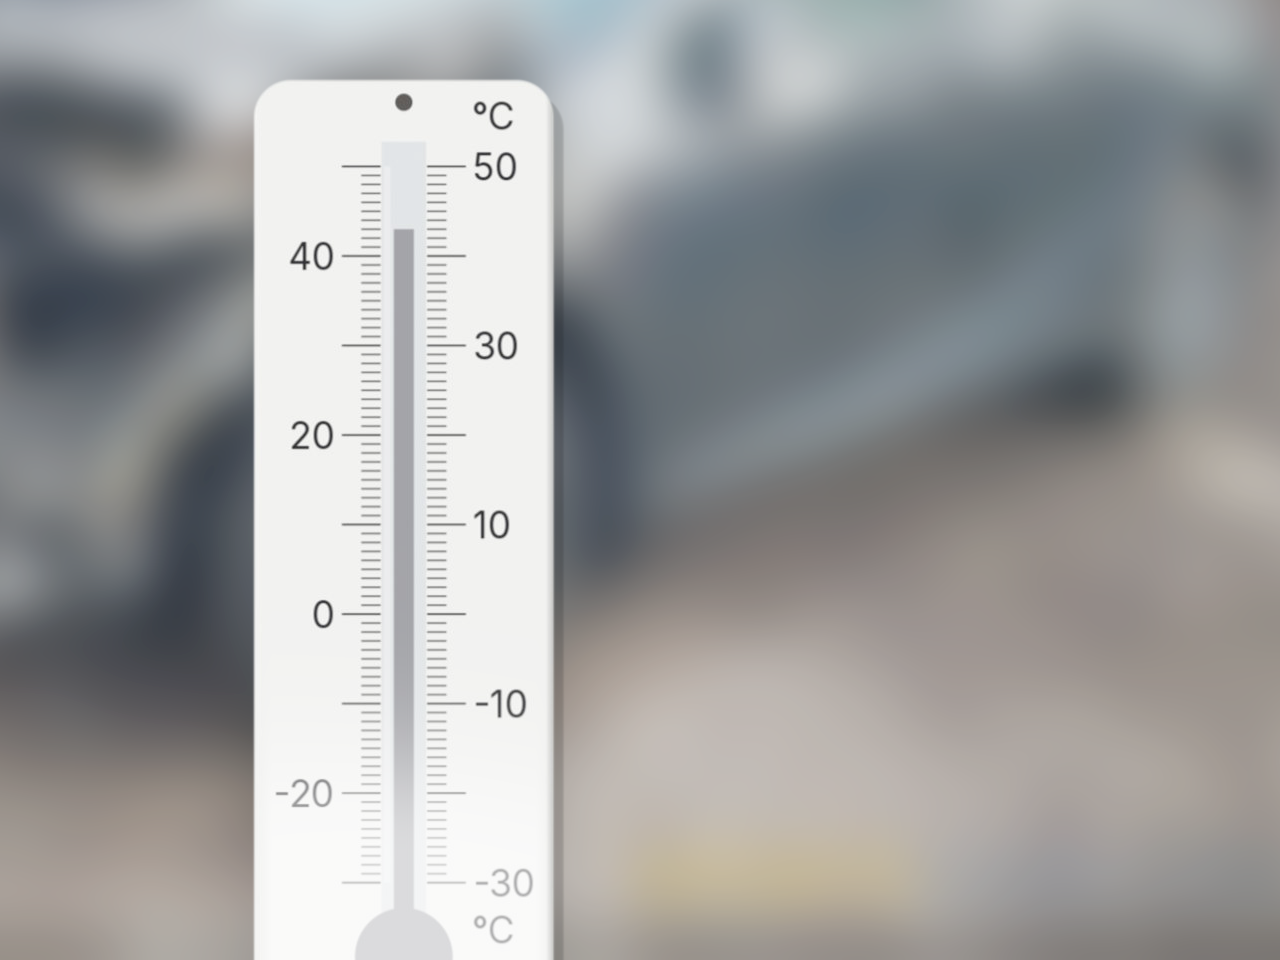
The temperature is °C 43
